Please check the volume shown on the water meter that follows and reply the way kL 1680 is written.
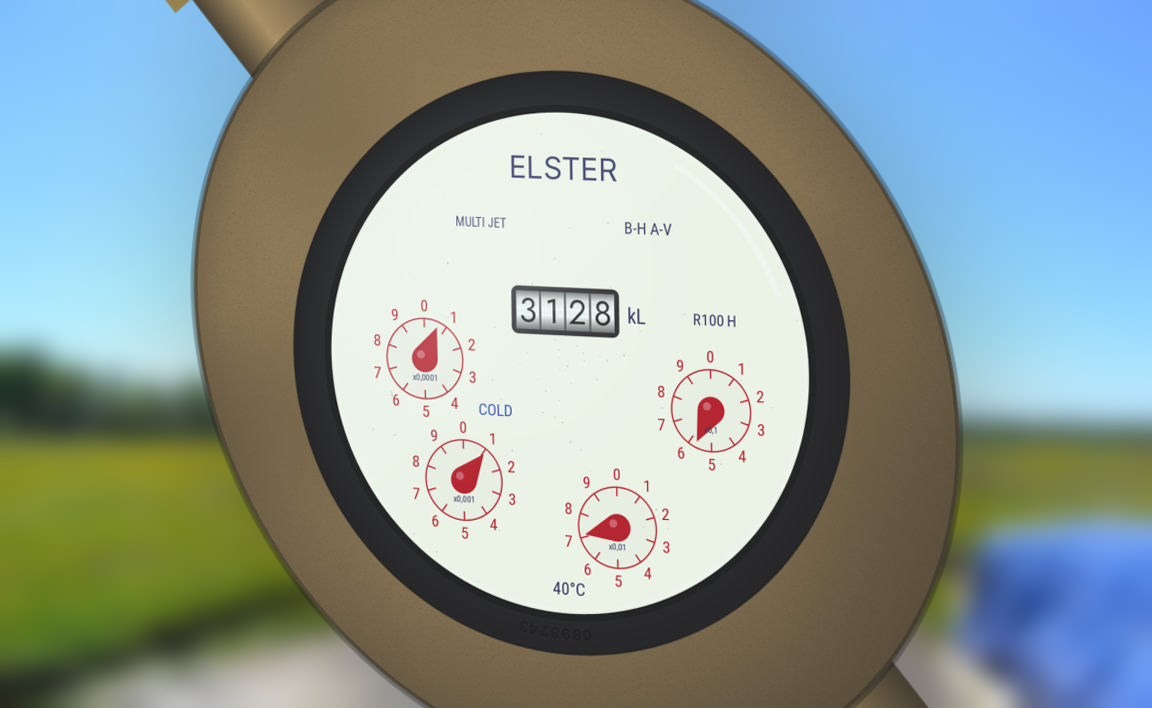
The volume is kL 3128.5710
